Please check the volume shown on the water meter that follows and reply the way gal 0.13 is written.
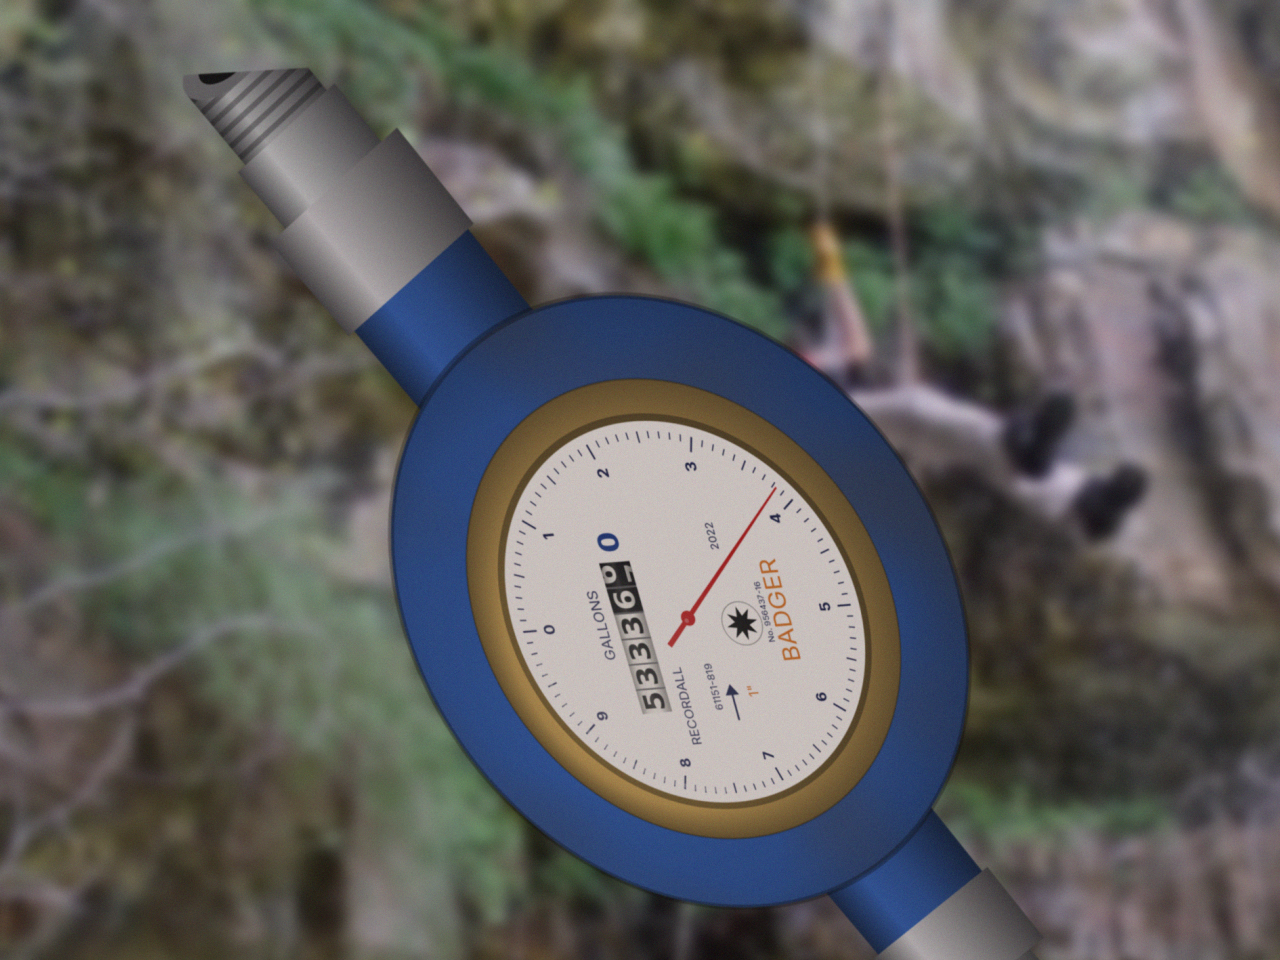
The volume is gal 5333663.8
